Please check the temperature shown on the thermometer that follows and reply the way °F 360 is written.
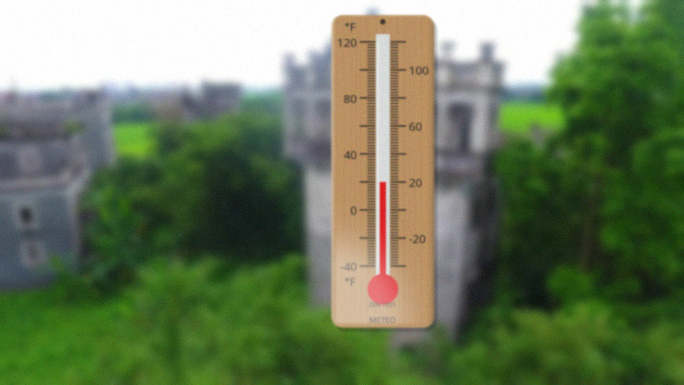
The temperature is °F 20
